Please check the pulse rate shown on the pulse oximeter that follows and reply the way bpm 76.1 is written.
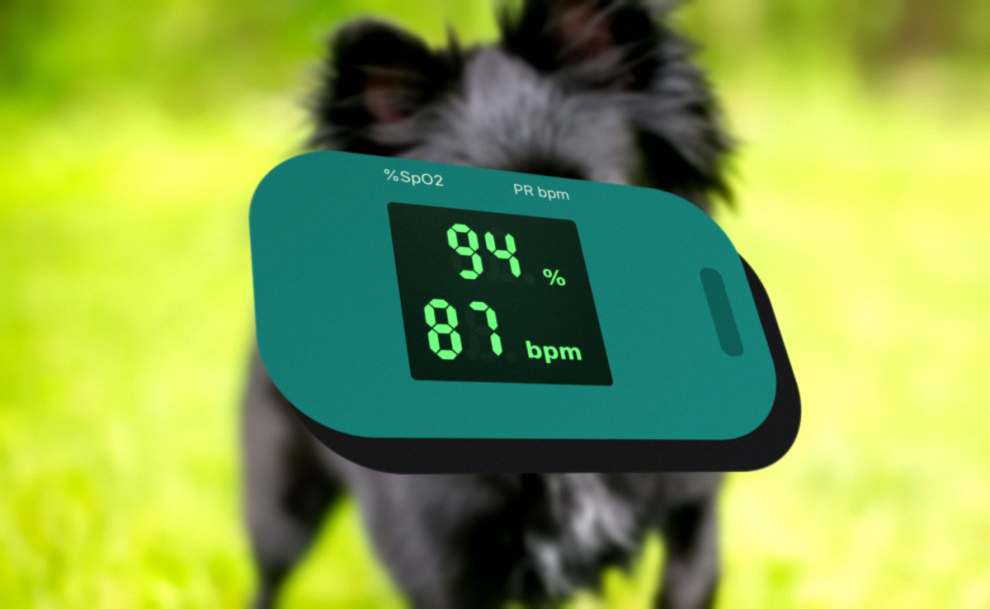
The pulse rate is bpm 87
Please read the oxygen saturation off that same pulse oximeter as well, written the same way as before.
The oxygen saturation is % 94
